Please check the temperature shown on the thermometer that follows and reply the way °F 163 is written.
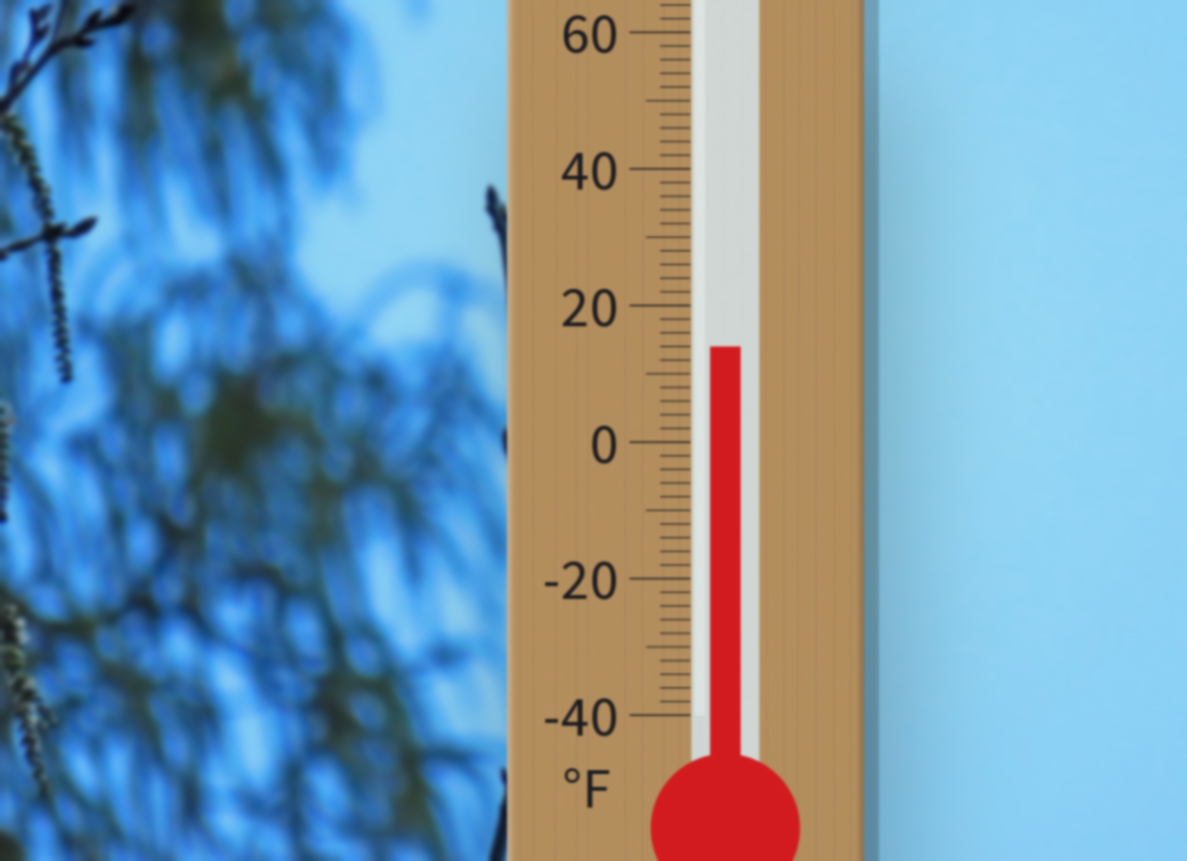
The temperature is °F 14
